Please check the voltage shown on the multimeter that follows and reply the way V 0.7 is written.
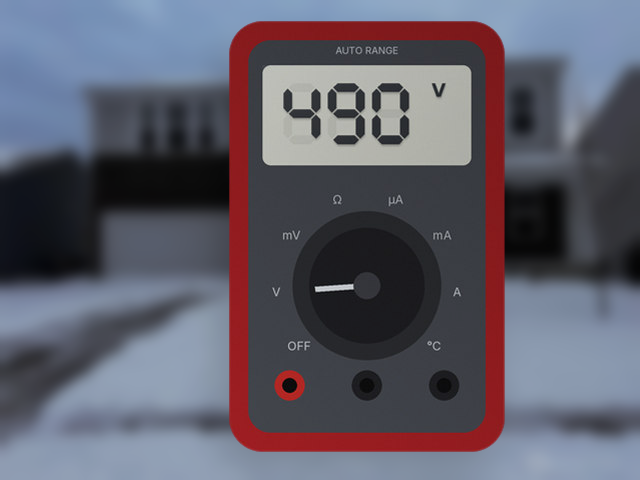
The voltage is V 490
